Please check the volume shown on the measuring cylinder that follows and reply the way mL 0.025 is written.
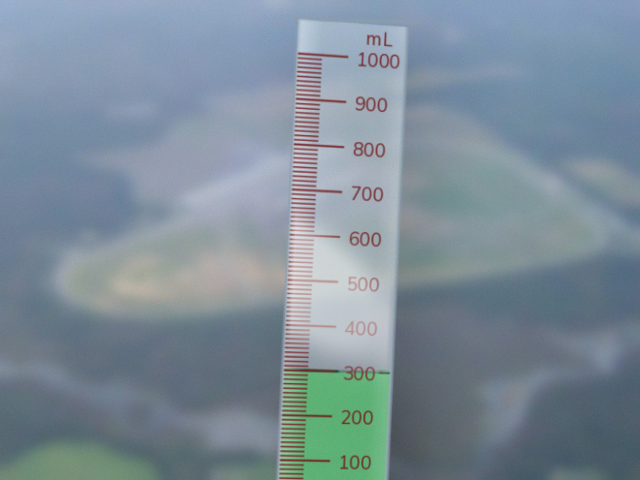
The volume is mL 300
